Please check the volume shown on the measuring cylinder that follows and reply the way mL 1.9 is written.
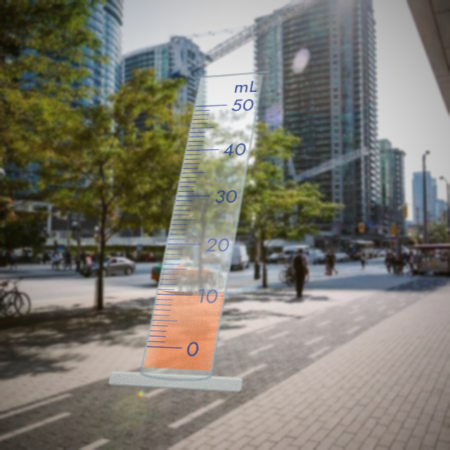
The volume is mL 10
